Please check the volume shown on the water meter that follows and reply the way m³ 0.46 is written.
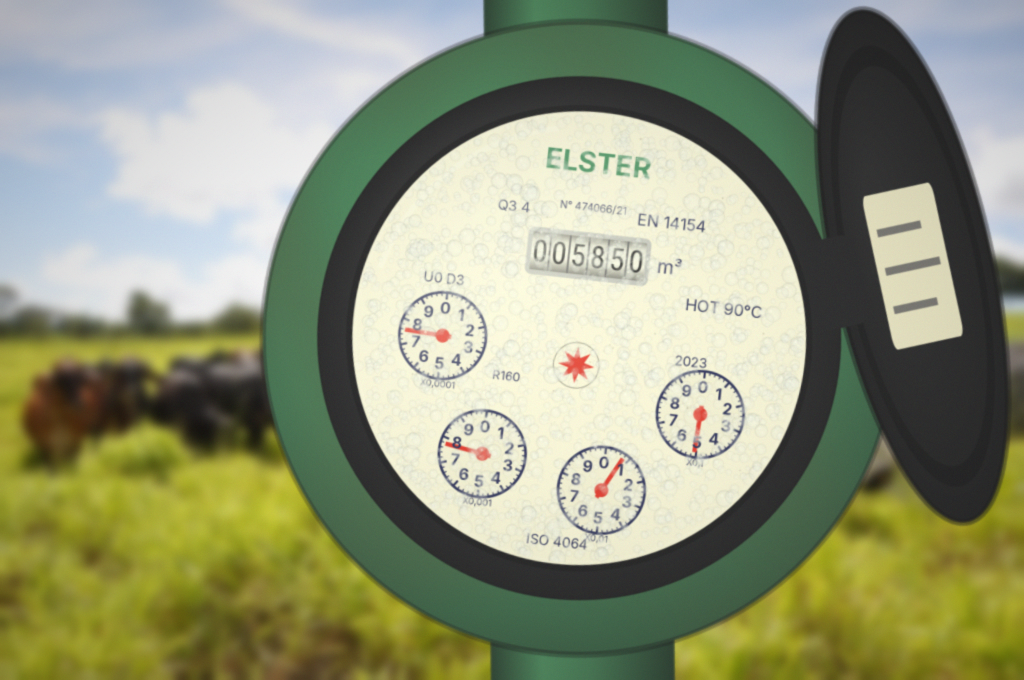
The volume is m³ 5850.5077
